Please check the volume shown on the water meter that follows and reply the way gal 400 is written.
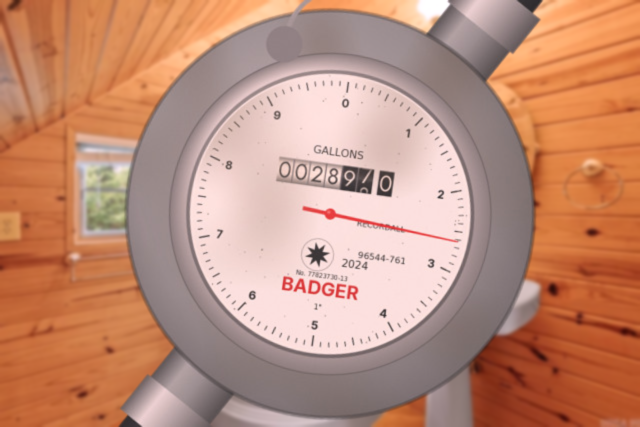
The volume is gal 28972.6
